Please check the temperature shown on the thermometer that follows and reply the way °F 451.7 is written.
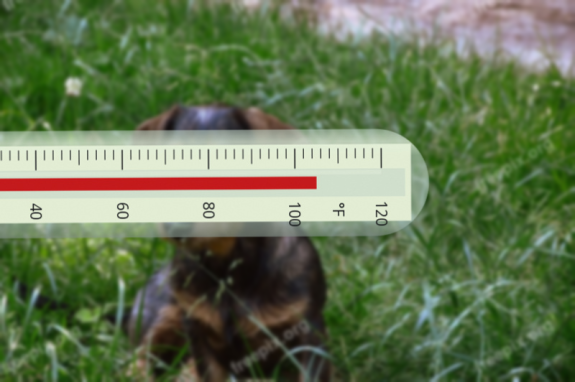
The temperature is °F 105
